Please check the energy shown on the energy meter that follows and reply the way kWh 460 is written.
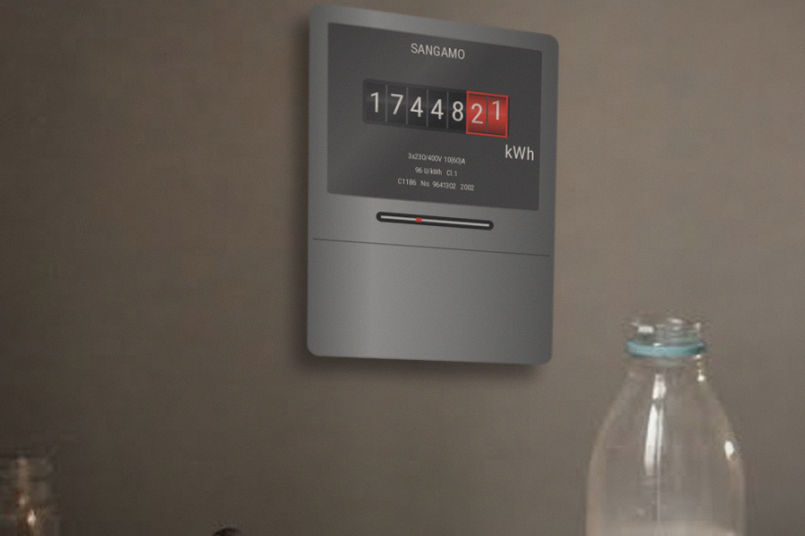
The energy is kWh 17448.21
